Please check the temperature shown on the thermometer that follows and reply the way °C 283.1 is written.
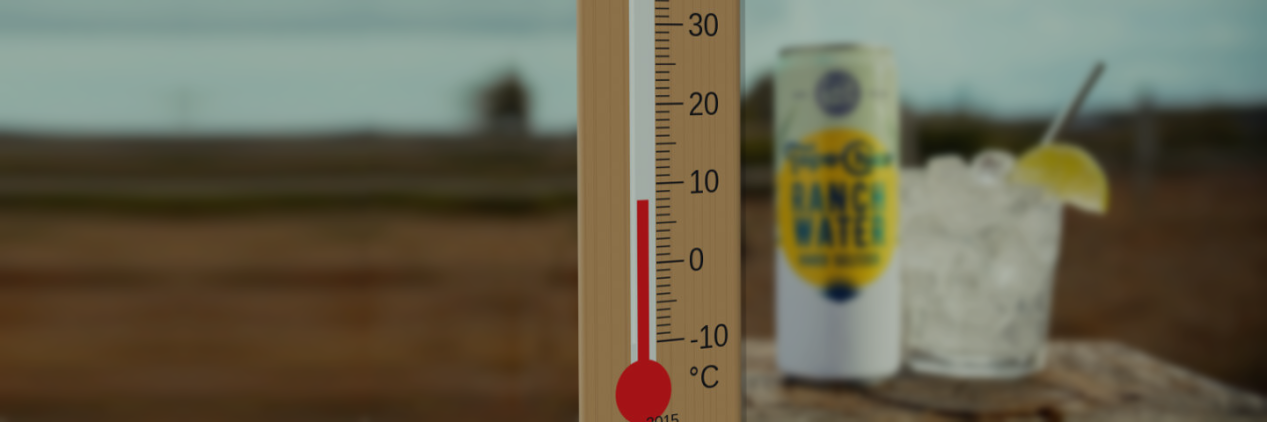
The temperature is °C 8
